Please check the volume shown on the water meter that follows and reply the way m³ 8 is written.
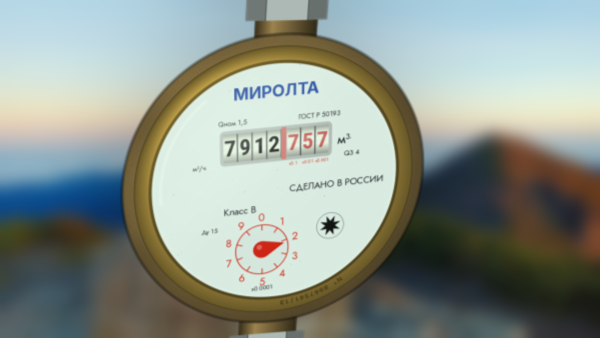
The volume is m³ 7912.7572
